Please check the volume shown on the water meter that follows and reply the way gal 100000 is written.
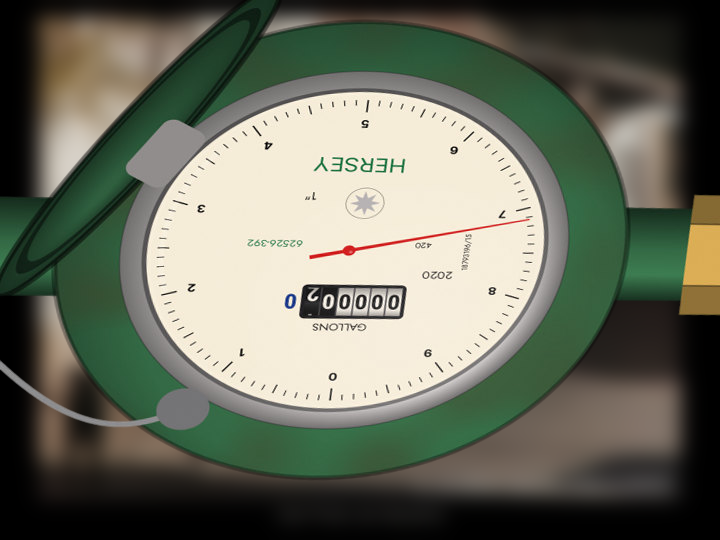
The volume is gal 17.1
